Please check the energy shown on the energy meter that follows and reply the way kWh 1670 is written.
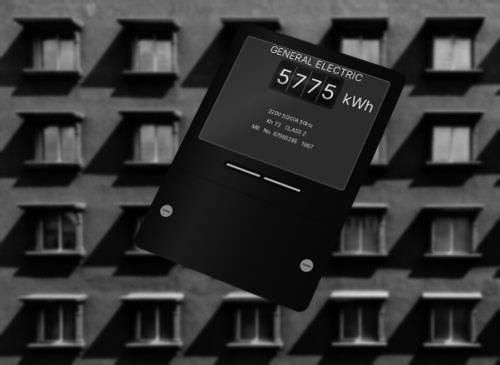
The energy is kWh 5775
